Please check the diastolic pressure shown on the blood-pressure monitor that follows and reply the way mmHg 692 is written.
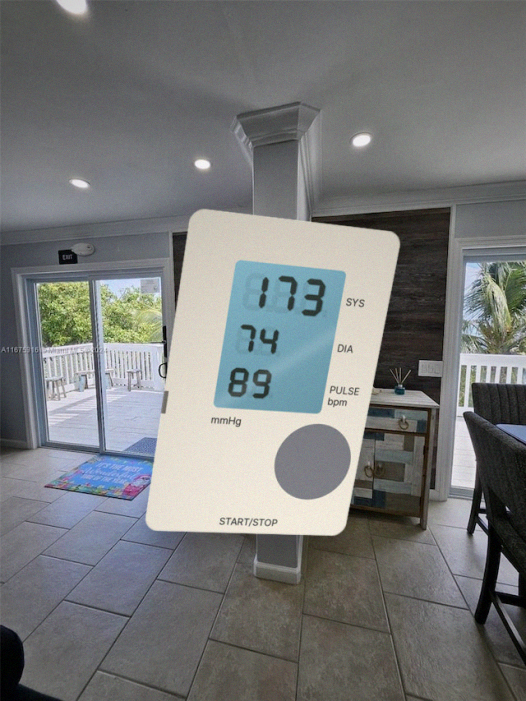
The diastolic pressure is mmHg 74
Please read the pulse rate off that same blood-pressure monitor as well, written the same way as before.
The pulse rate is bpm 89
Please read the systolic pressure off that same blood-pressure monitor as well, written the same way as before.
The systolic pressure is mmHg 173
